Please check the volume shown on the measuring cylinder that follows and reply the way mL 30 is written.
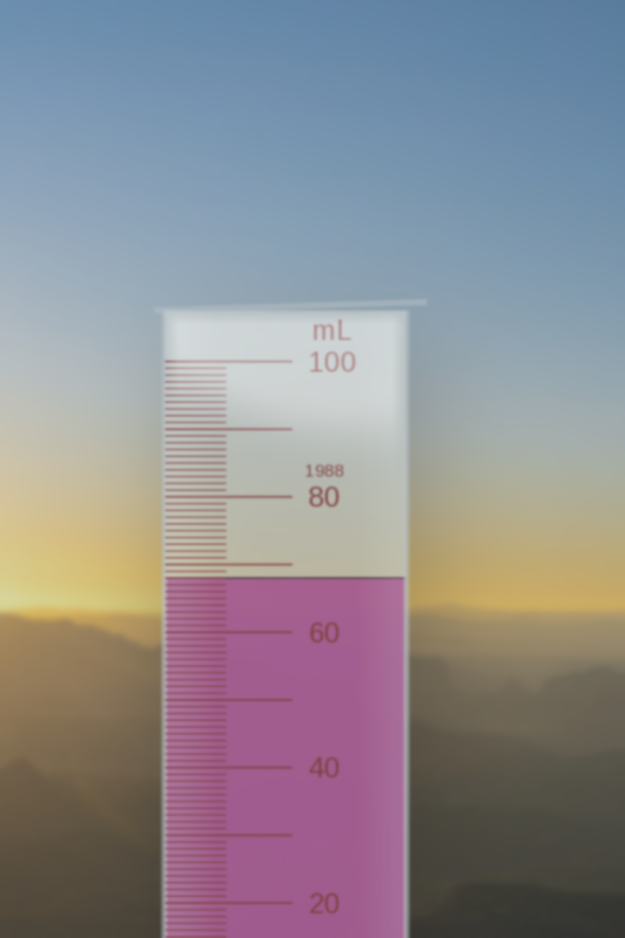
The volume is mL 68
